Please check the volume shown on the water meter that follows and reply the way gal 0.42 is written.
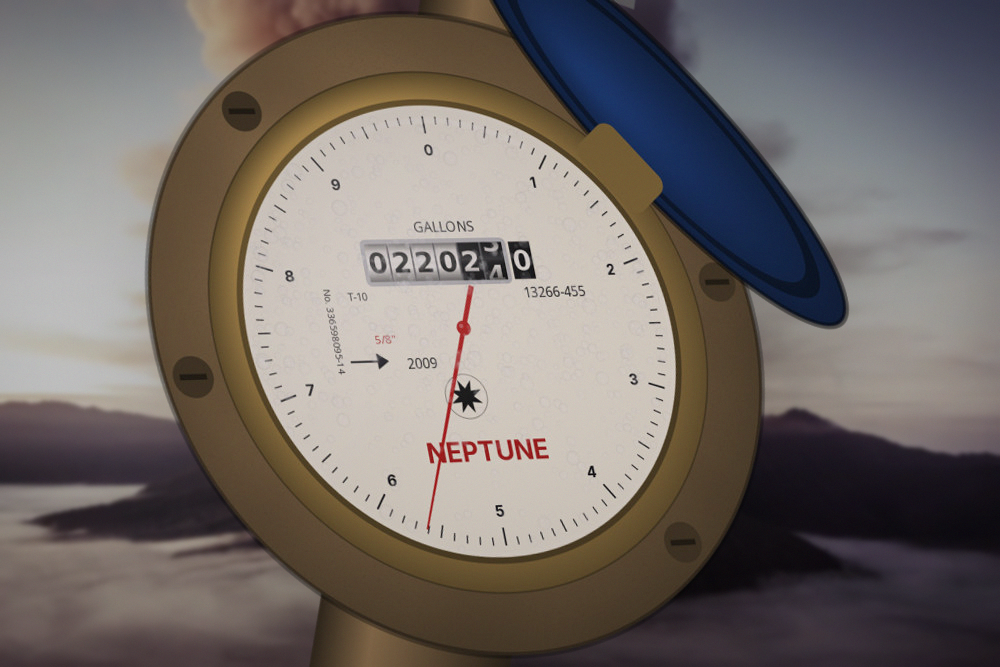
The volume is gal 220235.6
